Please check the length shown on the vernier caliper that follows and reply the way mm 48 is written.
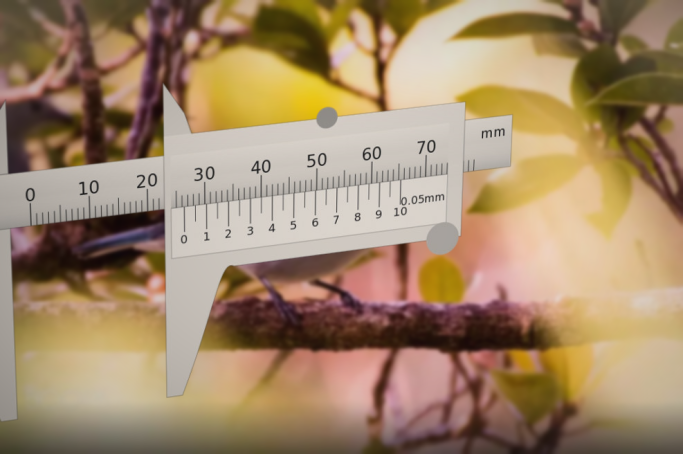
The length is mm 26.4
